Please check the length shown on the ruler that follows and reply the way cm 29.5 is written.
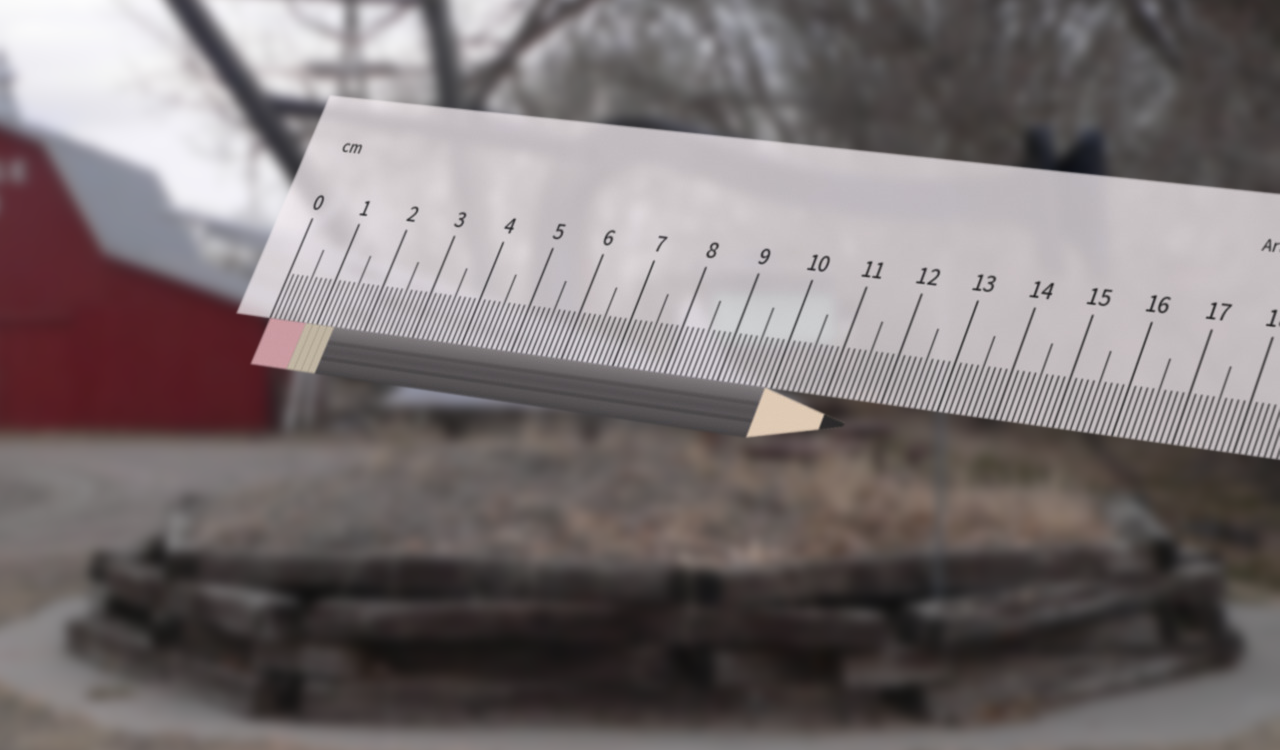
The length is cm 11.5
